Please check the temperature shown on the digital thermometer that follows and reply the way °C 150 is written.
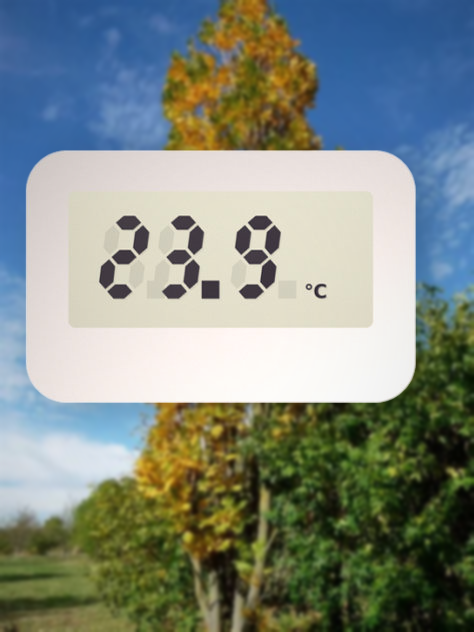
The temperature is °C 23.9
